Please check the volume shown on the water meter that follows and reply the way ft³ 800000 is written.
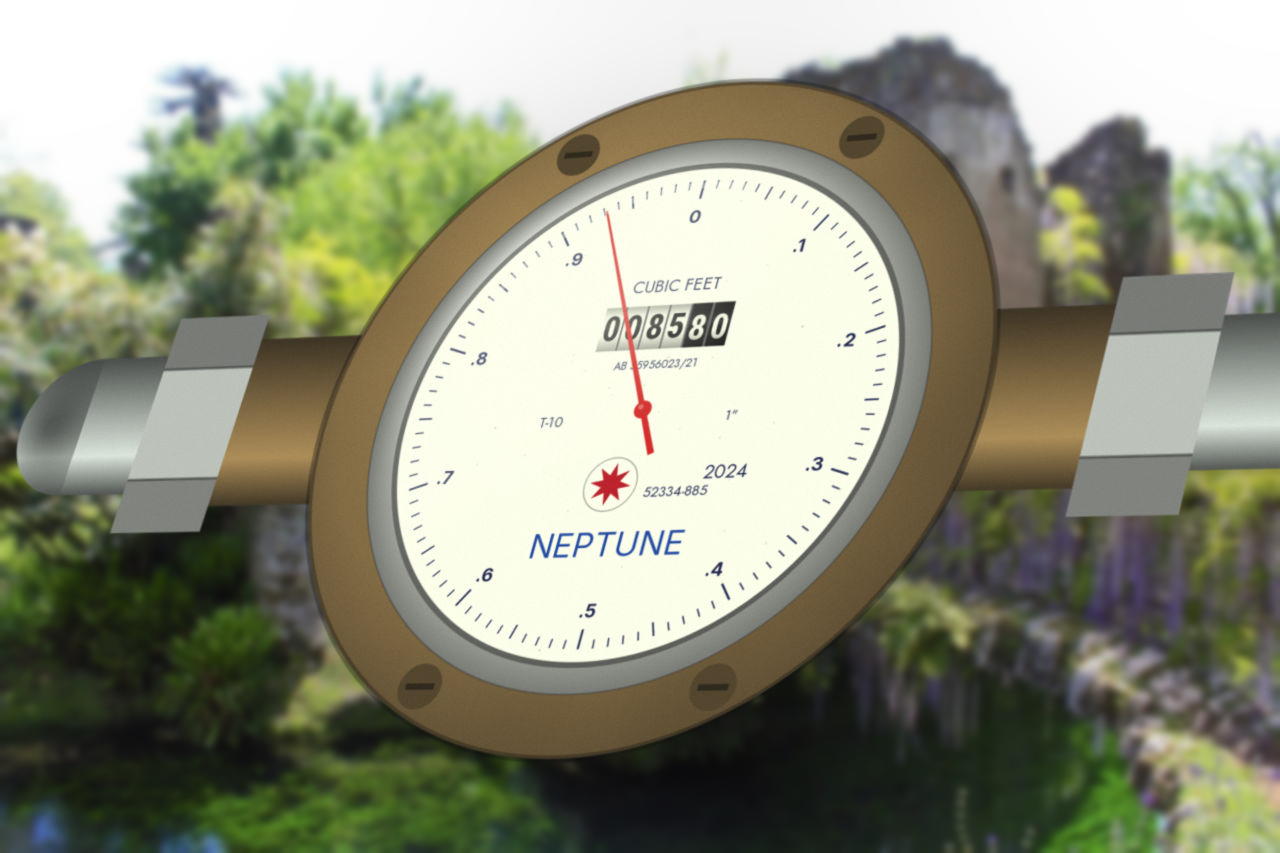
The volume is ft³ 8579.93
